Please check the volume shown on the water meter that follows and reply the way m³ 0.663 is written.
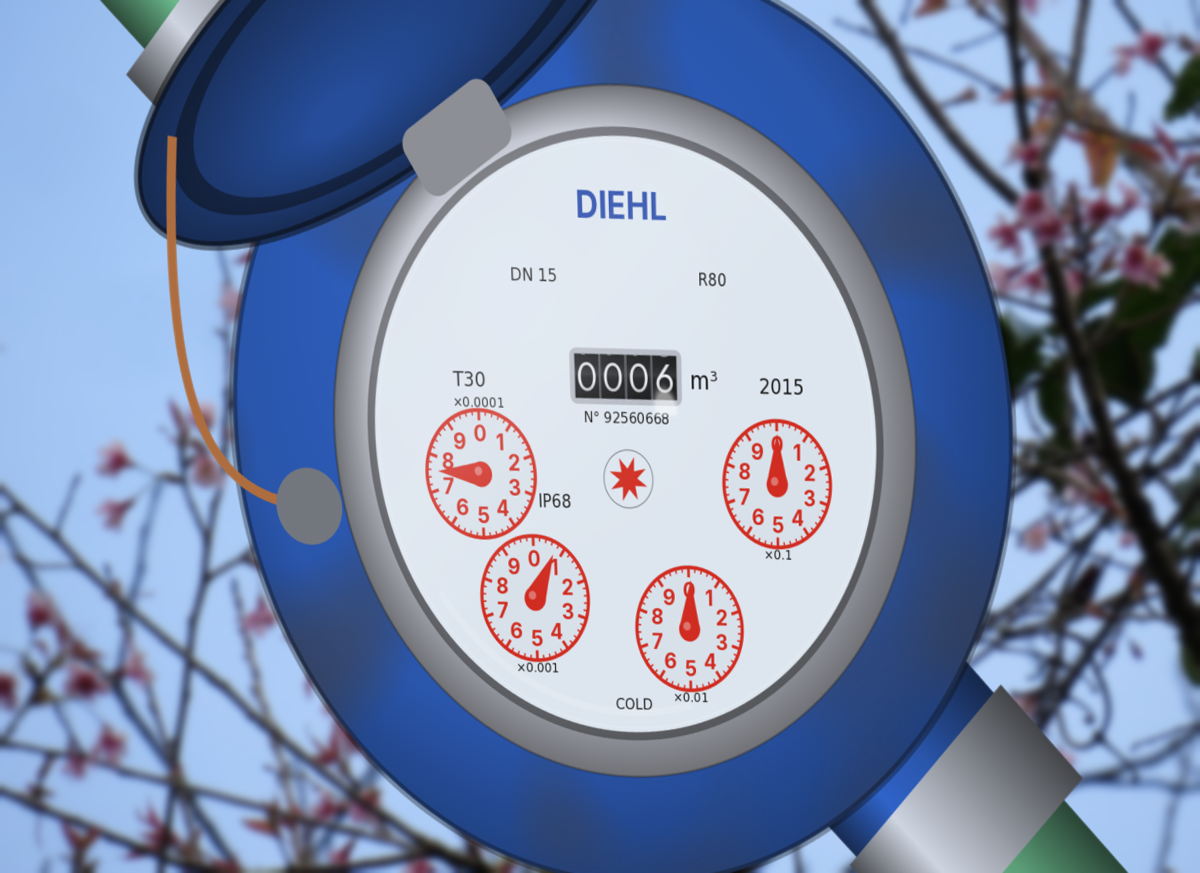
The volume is m³ 6.0007
